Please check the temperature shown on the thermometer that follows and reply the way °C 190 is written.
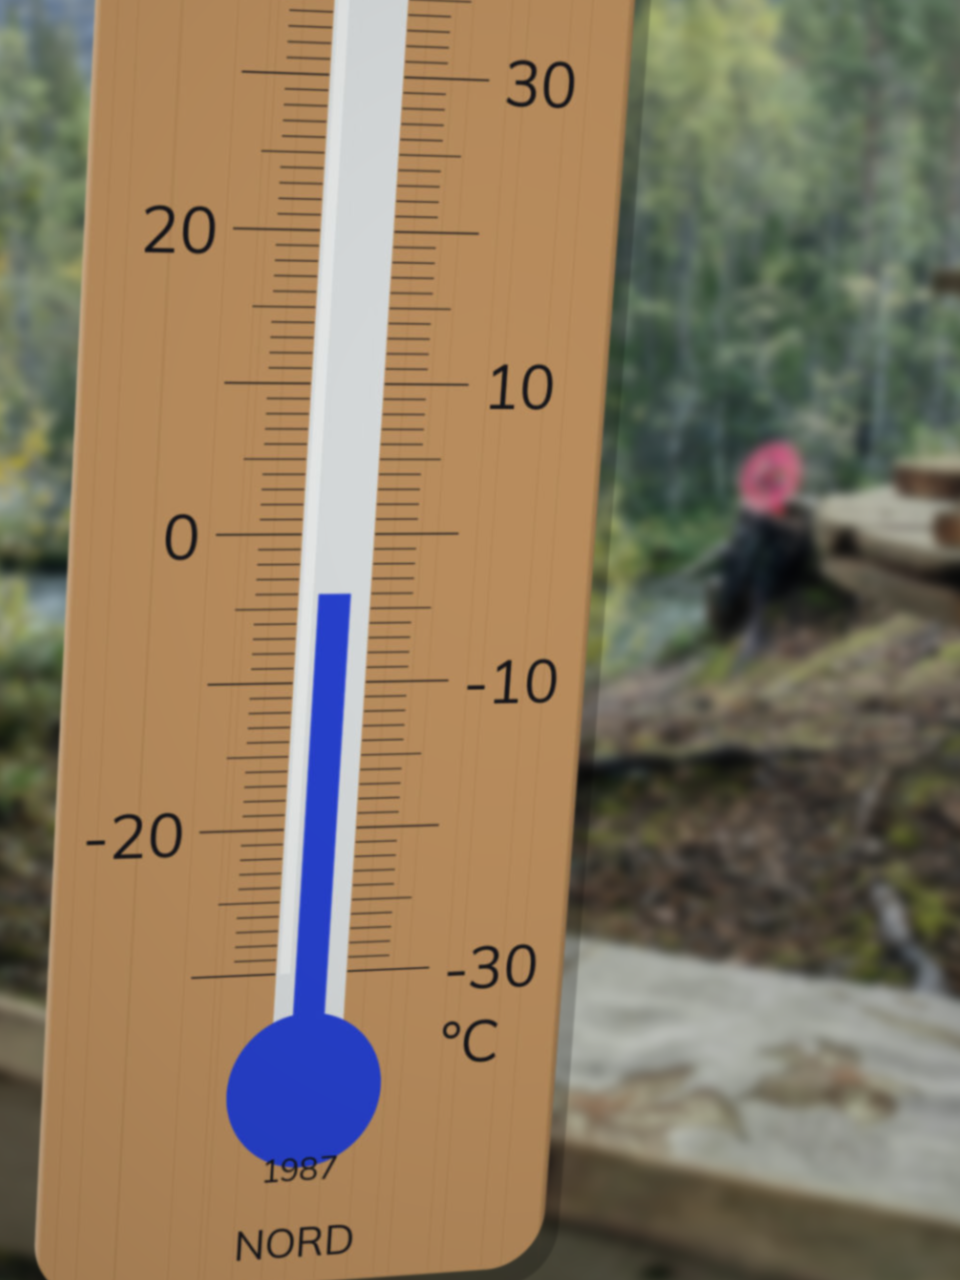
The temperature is °C -4
